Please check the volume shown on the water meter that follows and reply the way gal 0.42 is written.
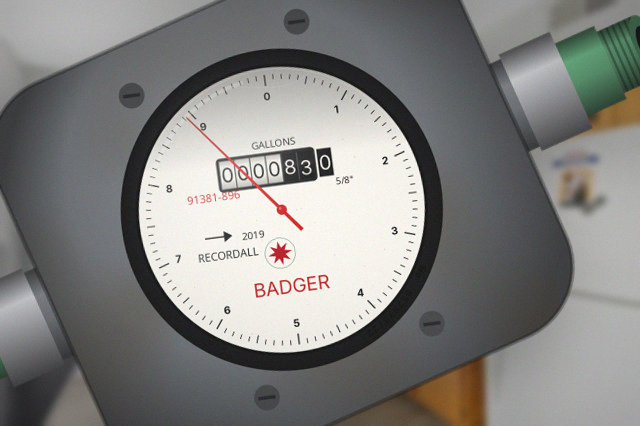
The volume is gal 828.9
